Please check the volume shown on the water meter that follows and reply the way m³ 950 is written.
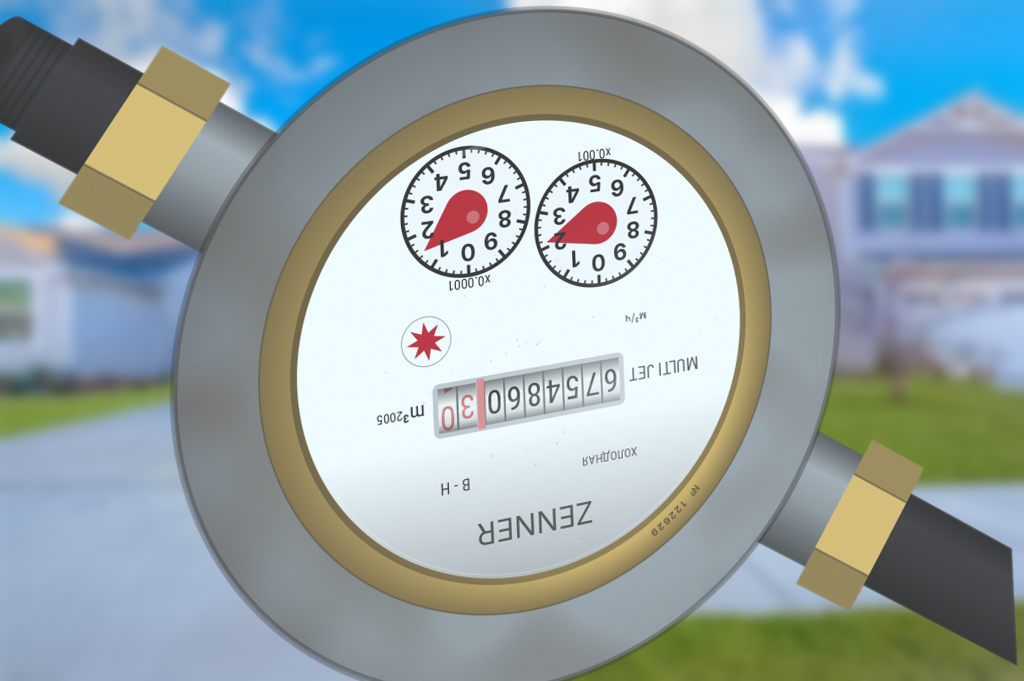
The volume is m³ 6754860.3021
